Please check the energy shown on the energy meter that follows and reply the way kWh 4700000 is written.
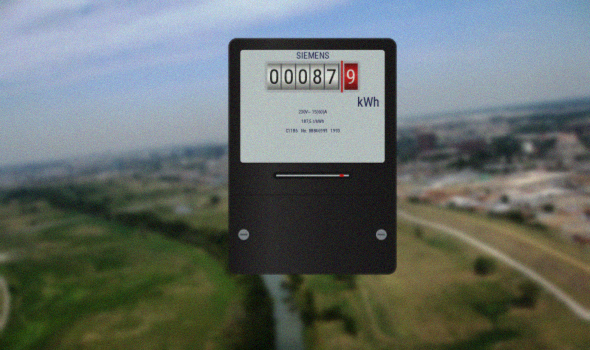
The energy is kWh 87.9
